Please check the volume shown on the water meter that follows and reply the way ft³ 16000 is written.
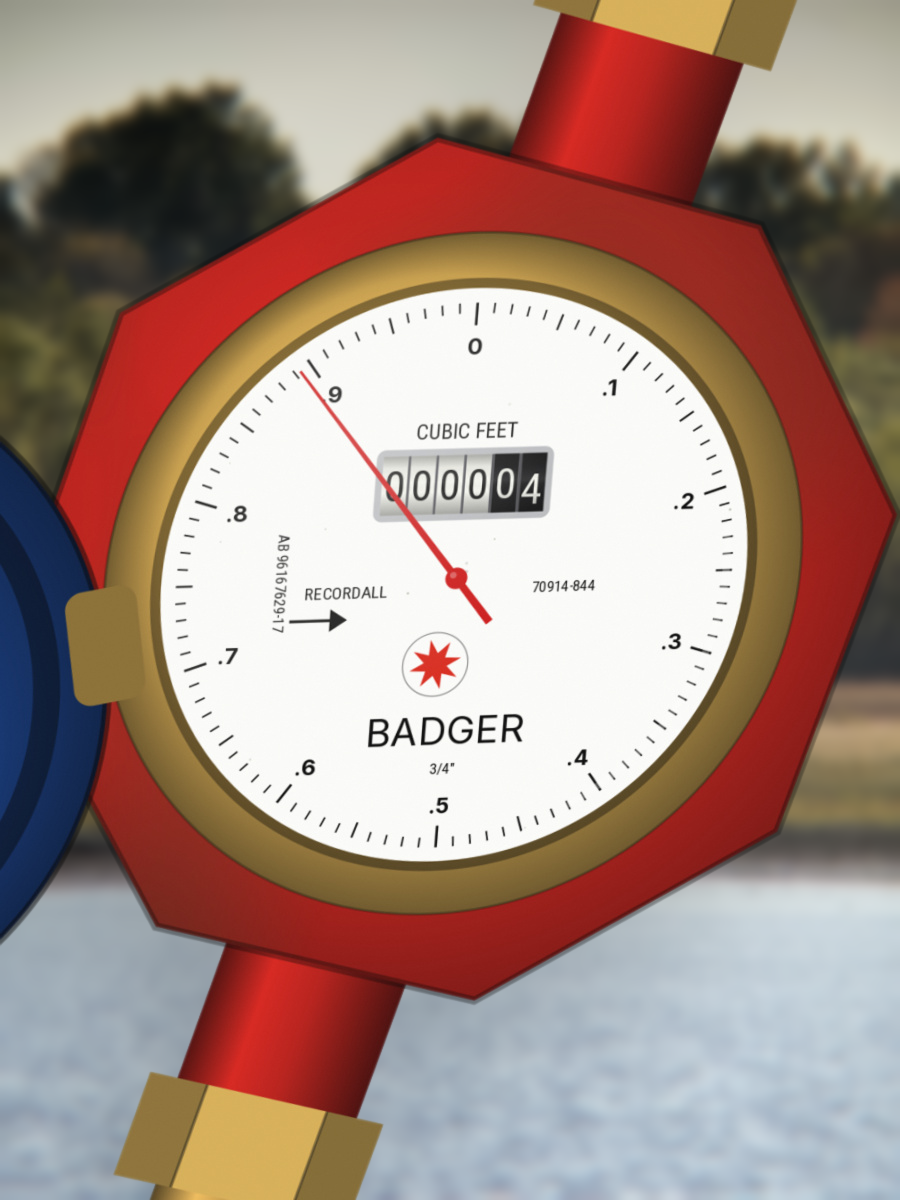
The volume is ft³ 3.89
